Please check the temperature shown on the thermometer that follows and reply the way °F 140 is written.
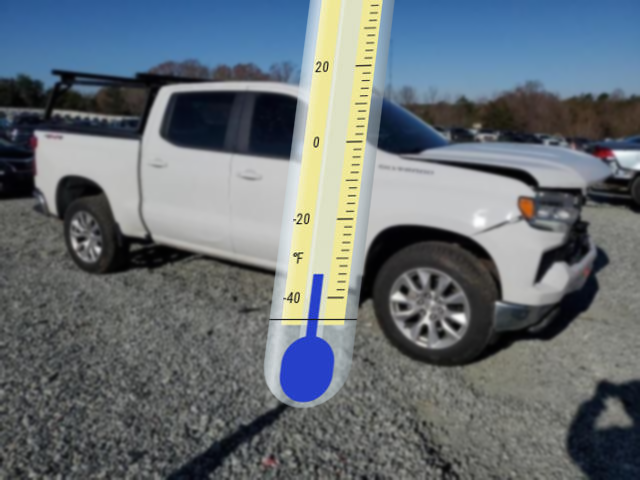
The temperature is °F -34
